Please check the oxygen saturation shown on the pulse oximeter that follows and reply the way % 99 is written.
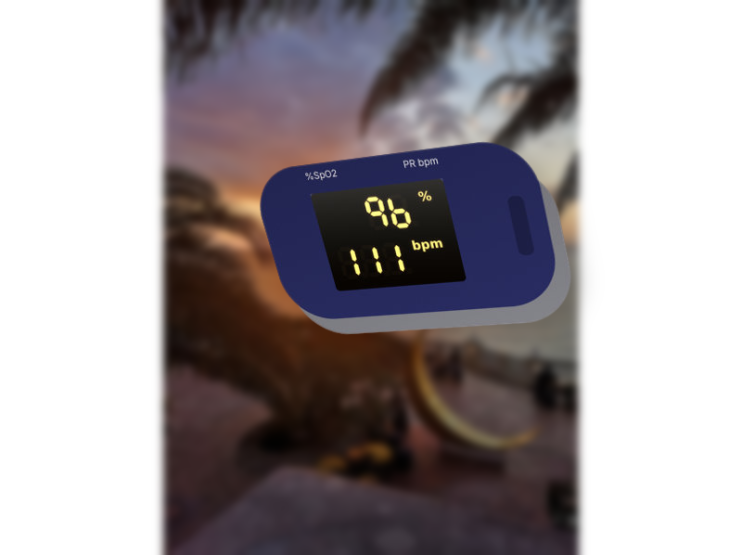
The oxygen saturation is % 96
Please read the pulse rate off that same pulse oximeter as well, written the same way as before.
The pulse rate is bpm 111
